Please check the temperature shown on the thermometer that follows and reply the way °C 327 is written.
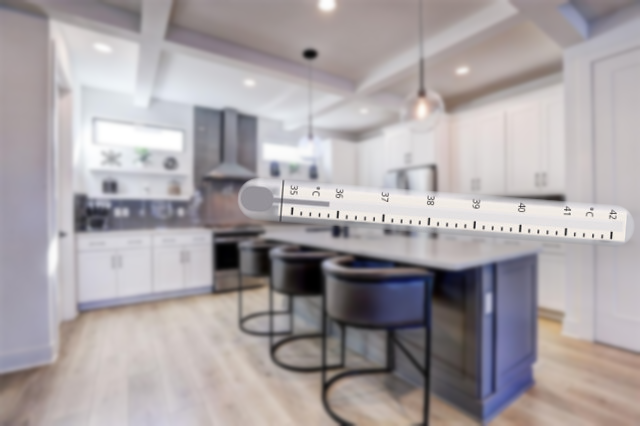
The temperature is °C 35.8
